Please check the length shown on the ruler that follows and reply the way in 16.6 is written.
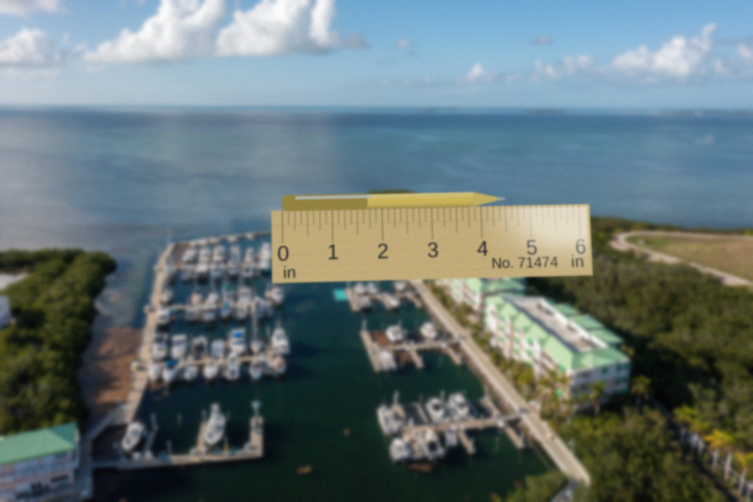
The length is in 4.5
